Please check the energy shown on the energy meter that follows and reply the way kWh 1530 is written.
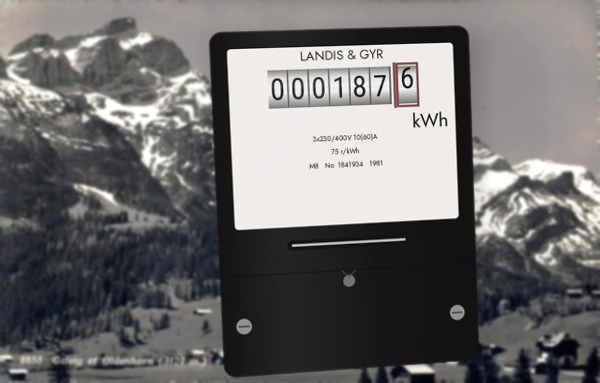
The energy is kWh 187.6
